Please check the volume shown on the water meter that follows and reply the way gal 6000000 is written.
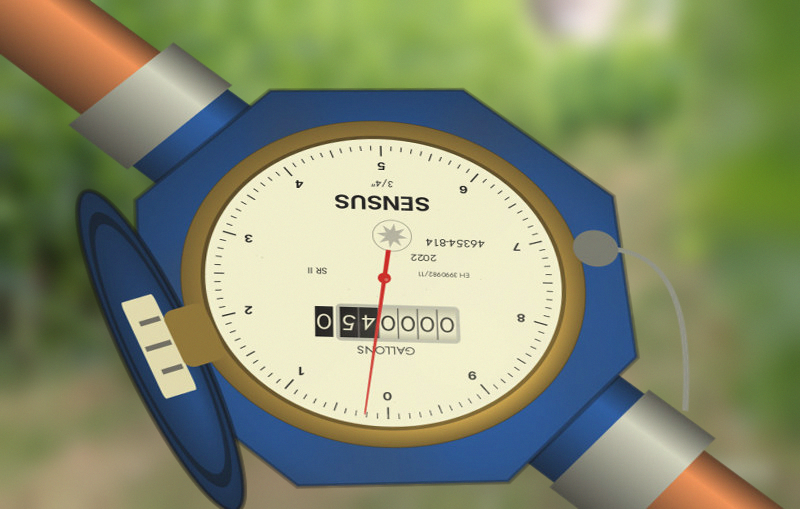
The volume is gal 450.2
